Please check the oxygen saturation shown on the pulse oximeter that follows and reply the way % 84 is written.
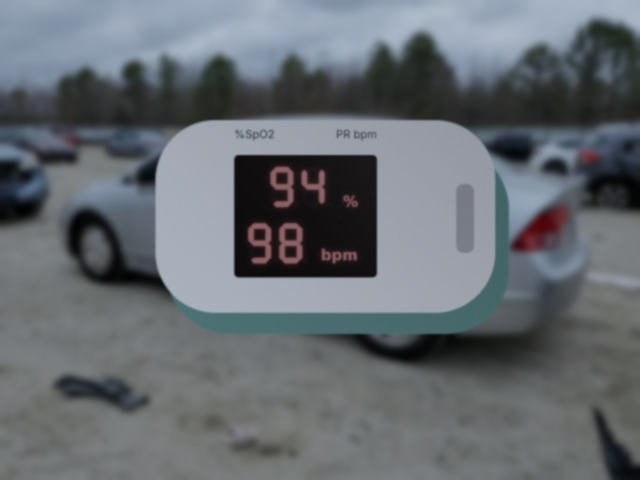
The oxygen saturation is % 94
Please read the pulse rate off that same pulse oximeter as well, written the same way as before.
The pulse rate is bpm 98
